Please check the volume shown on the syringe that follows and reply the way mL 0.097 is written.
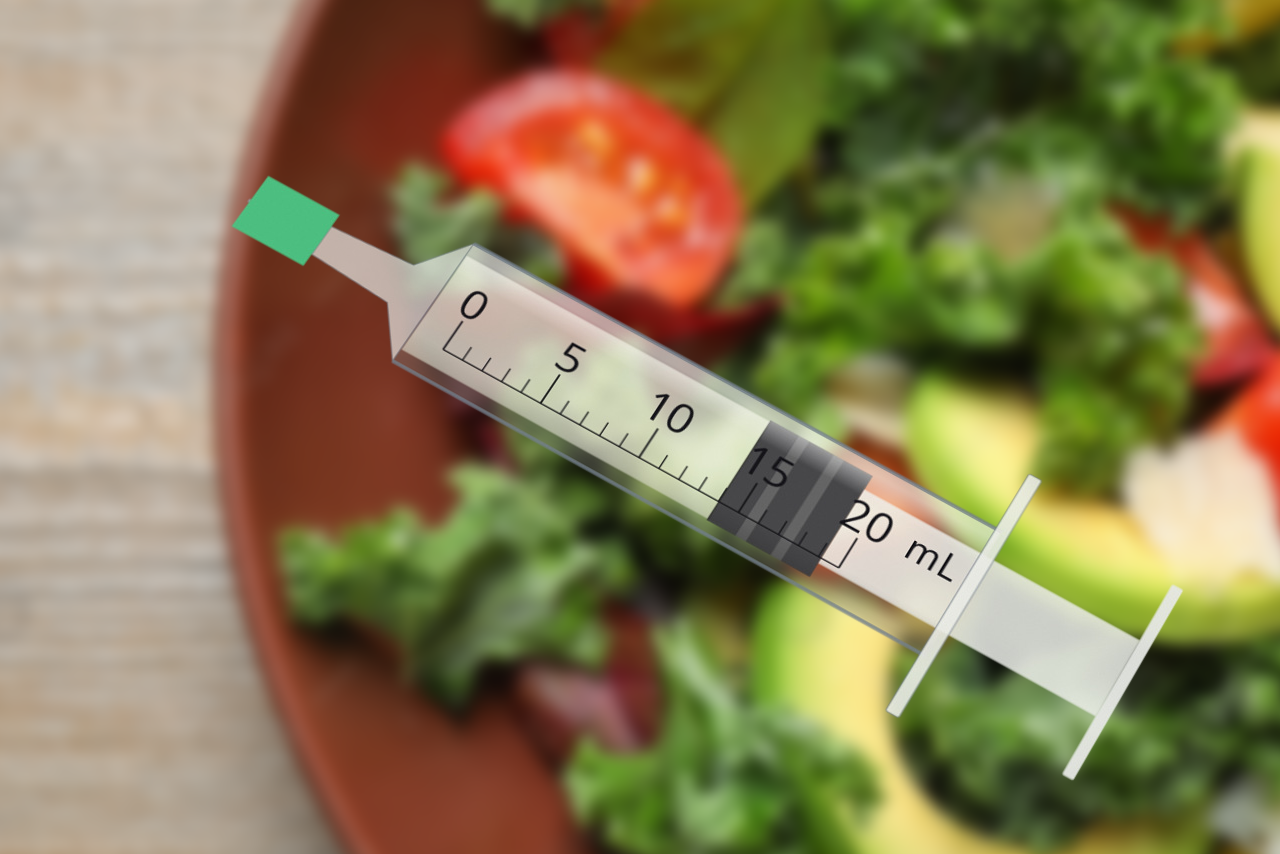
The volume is mL 14
